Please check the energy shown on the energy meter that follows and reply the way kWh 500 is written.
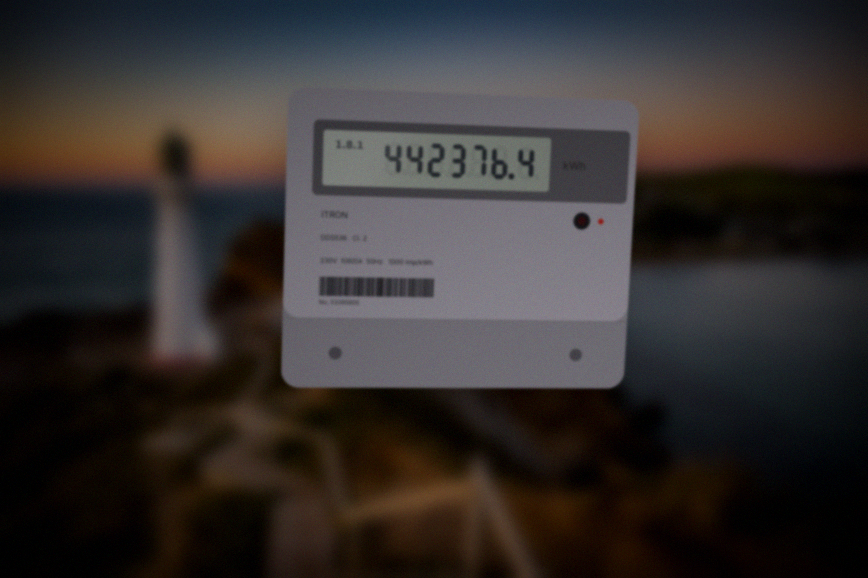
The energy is kWh 442376.4
